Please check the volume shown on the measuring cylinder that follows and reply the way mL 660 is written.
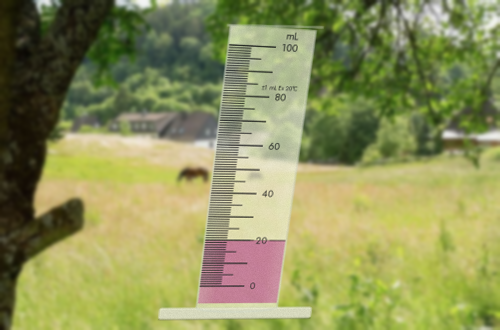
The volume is mL 20
